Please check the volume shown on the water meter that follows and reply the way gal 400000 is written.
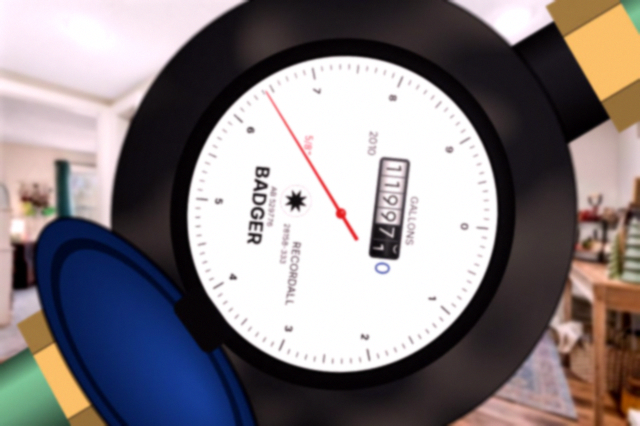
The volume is gal 1199706.4
